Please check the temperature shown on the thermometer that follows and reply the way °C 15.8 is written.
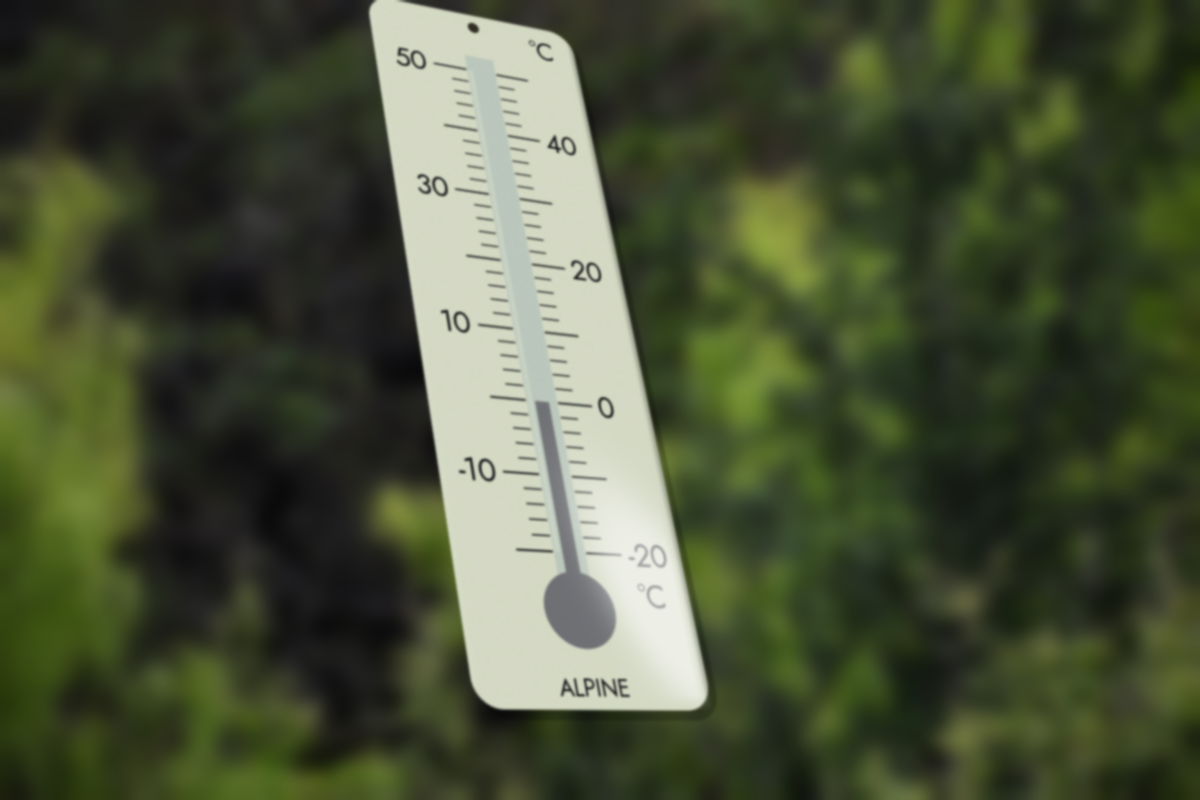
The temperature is °C 0
